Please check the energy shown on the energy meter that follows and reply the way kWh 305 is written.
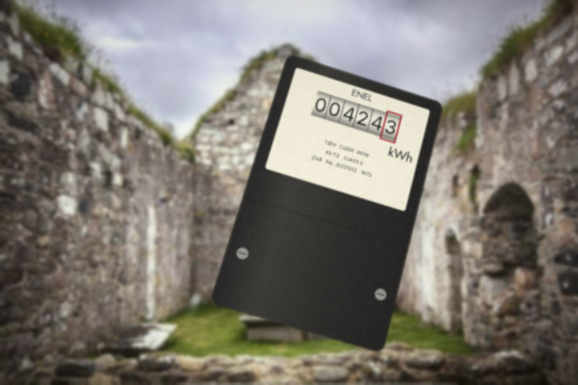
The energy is kWh 424.3
